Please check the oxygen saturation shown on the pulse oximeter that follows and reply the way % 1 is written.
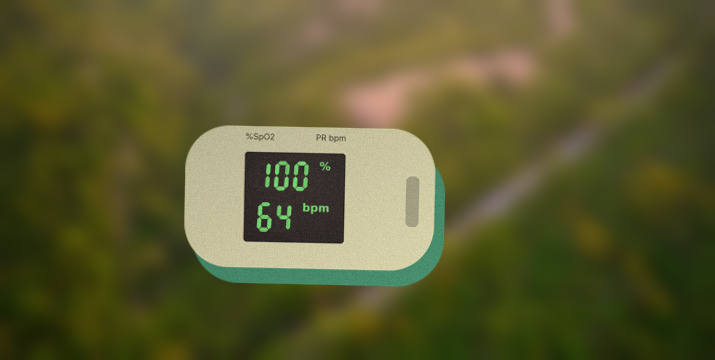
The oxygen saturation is % 100
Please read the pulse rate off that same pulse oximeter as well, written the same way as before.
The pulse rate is bpm 64
